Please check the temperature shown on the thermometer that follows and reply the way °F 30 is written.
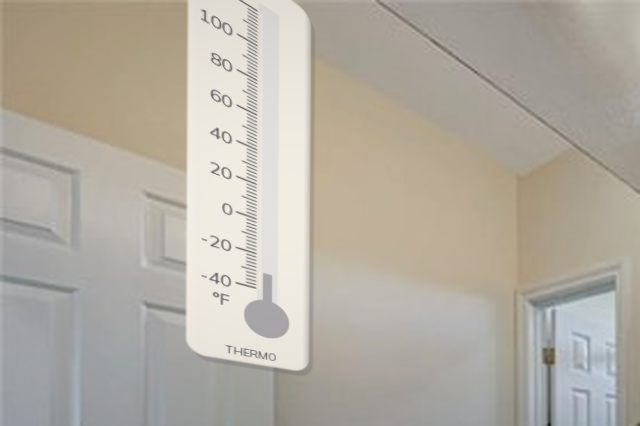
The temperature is °F -30
